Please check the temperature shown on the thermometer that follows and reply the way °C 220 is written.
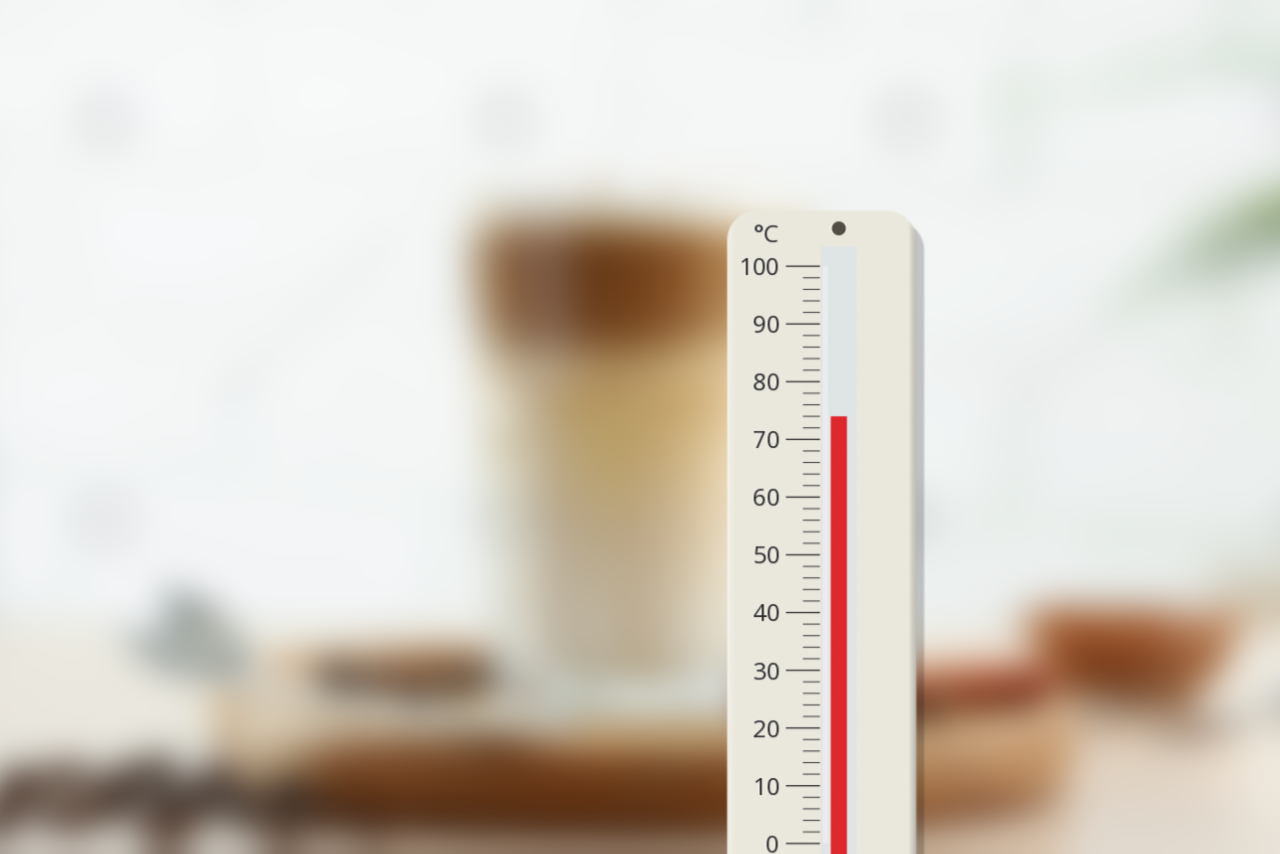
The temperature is °C 74
